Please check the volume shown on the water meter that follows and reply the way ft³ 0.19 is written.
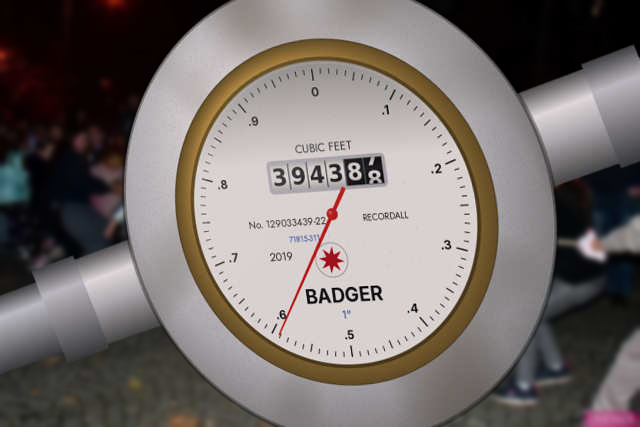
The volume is ft³ 394387.59
